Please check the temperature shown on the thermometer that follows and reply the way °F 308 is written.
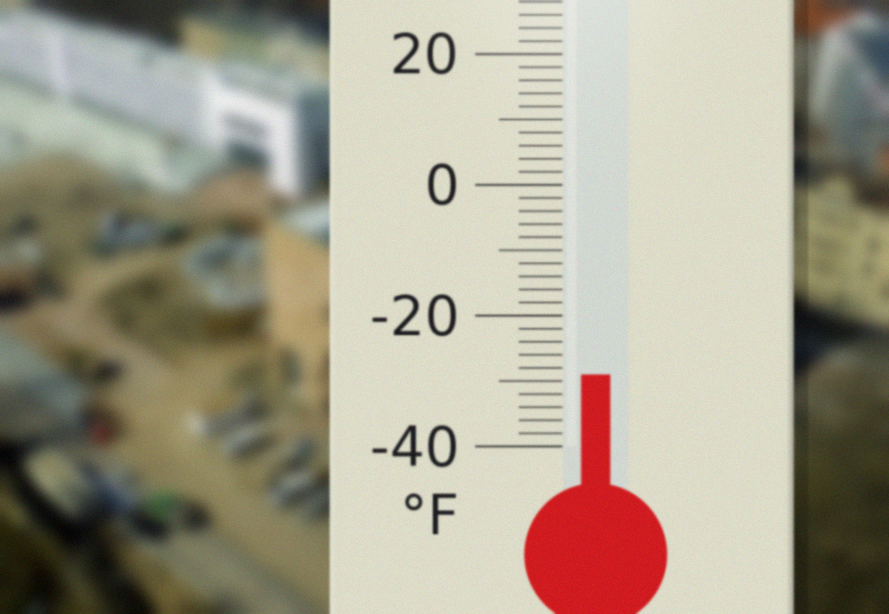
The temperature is °F -29
